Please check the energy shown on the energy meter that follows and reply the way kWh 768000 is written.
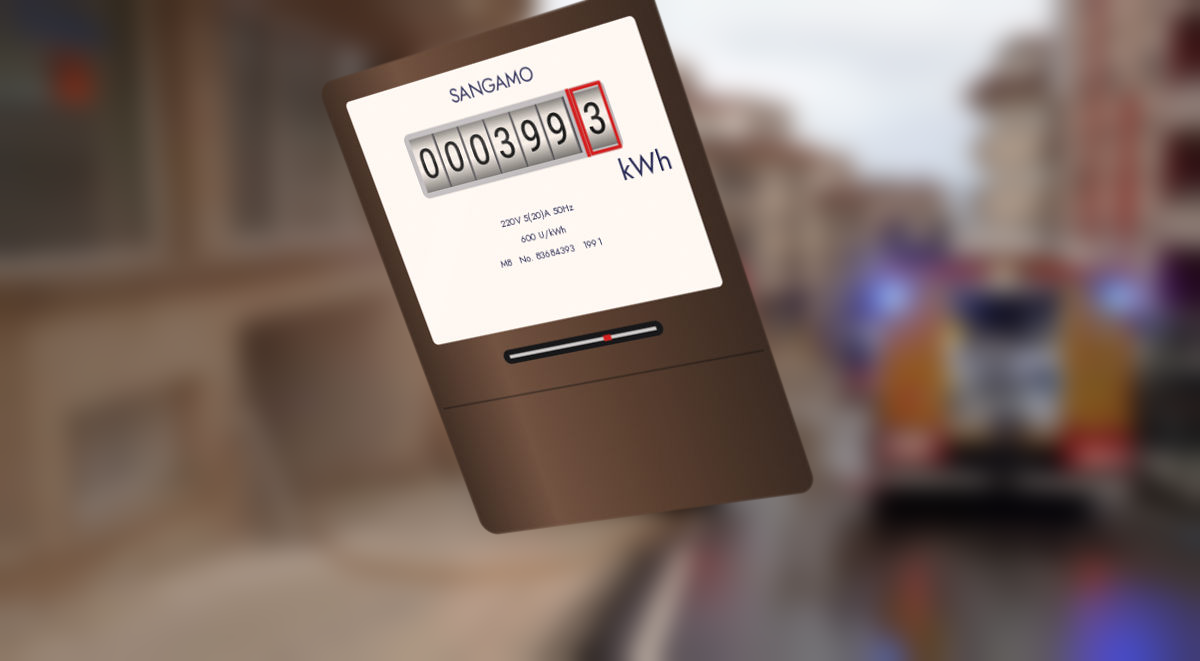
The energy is kWh 399.3
